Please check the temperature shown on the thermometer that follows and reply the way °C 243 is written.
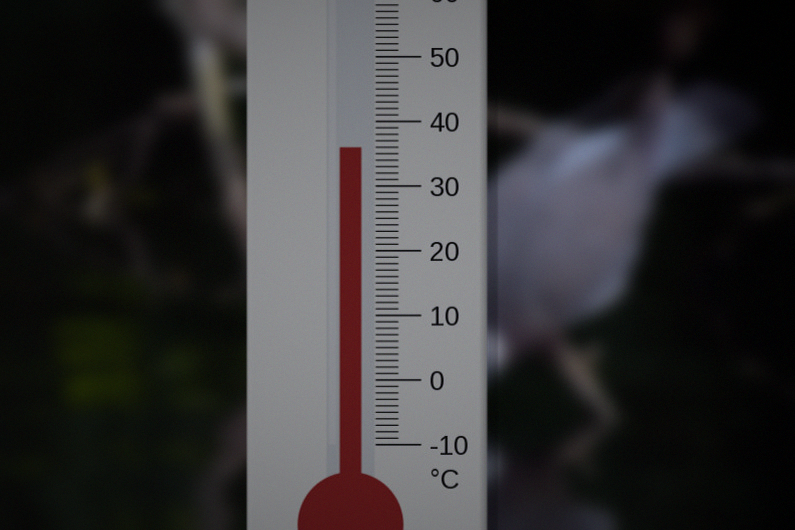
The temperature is °C 36
